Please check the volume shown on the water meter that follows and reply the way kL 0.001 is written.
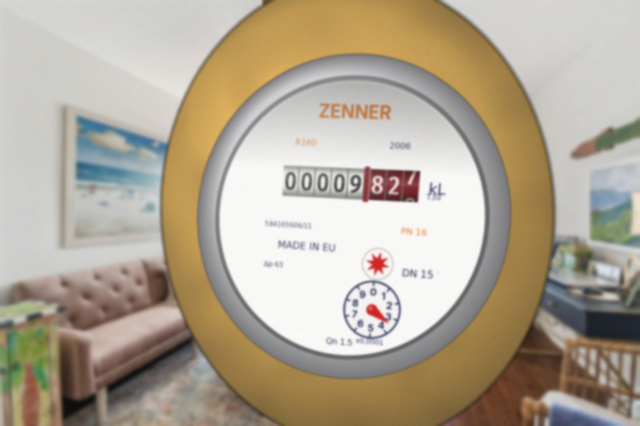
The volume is kL 9.8273
